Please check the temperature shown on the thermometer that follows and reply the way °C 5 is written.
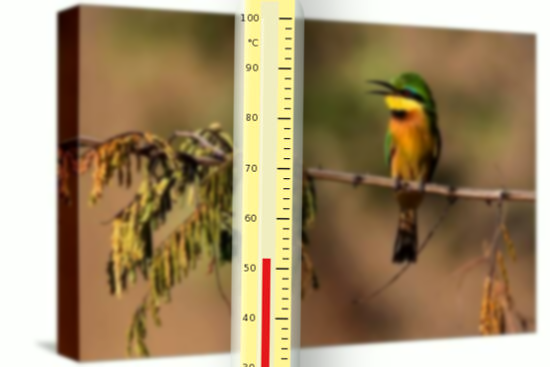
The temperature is °C 52
